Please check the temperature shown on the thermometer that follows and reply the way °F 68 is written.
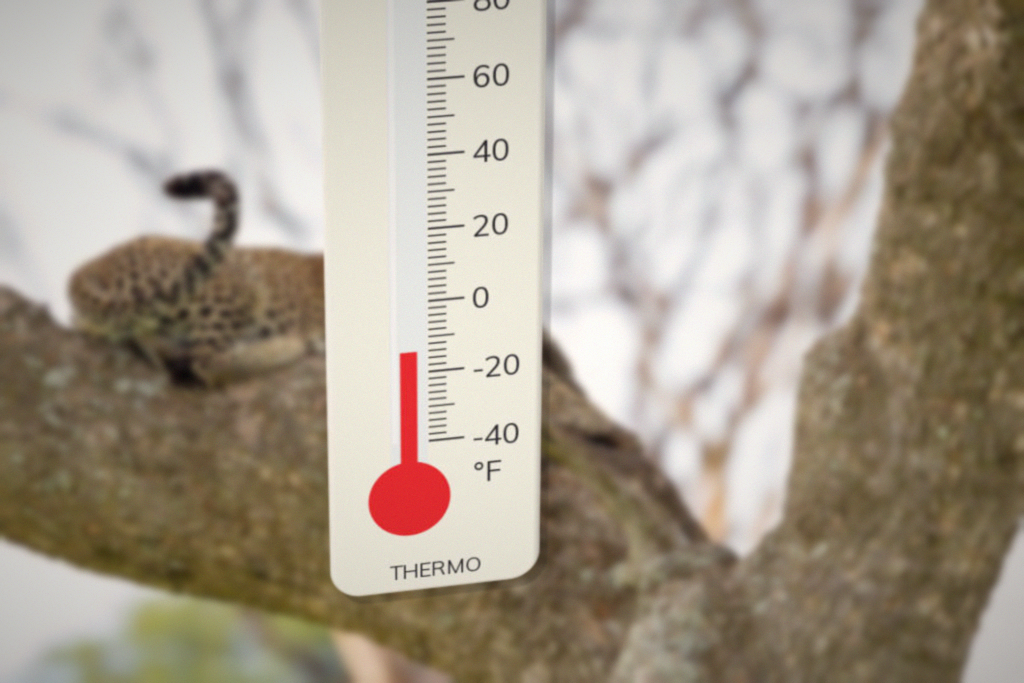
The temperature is °F -14
